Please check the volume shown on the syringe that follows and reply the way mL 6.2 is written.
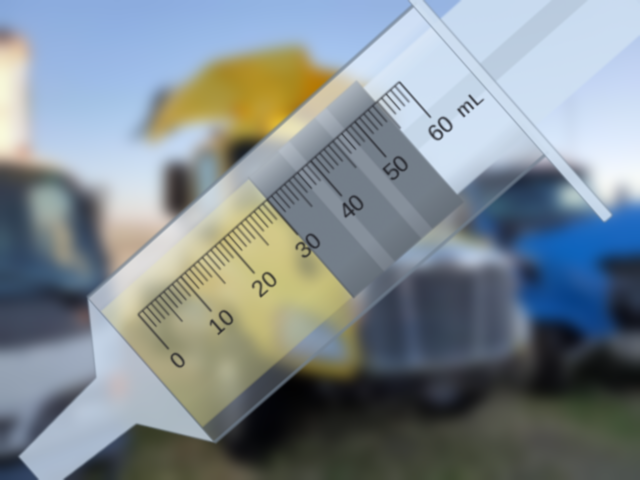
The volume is mL 30
